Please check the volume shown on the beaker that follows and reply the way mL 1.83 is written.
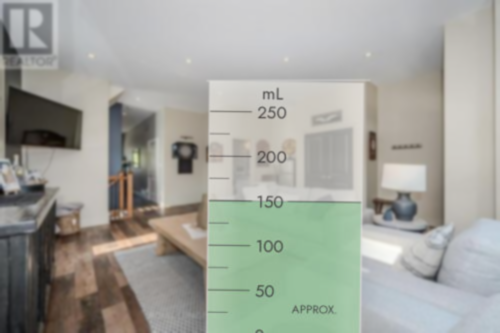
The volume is mL 150
